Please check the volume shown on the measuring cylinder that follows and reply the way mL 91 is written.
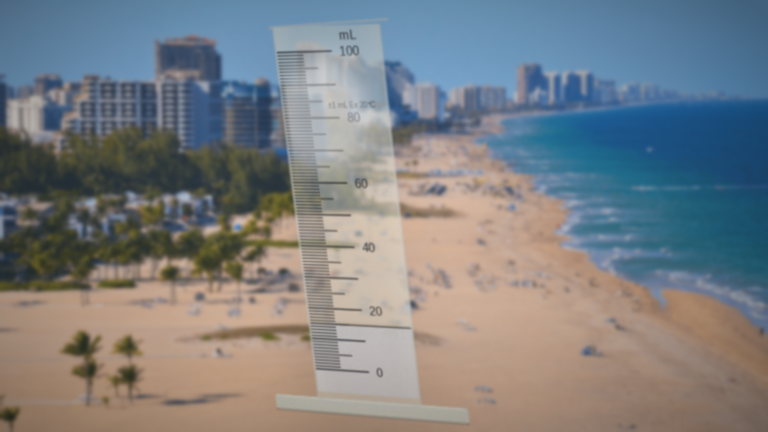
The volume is mL 15
